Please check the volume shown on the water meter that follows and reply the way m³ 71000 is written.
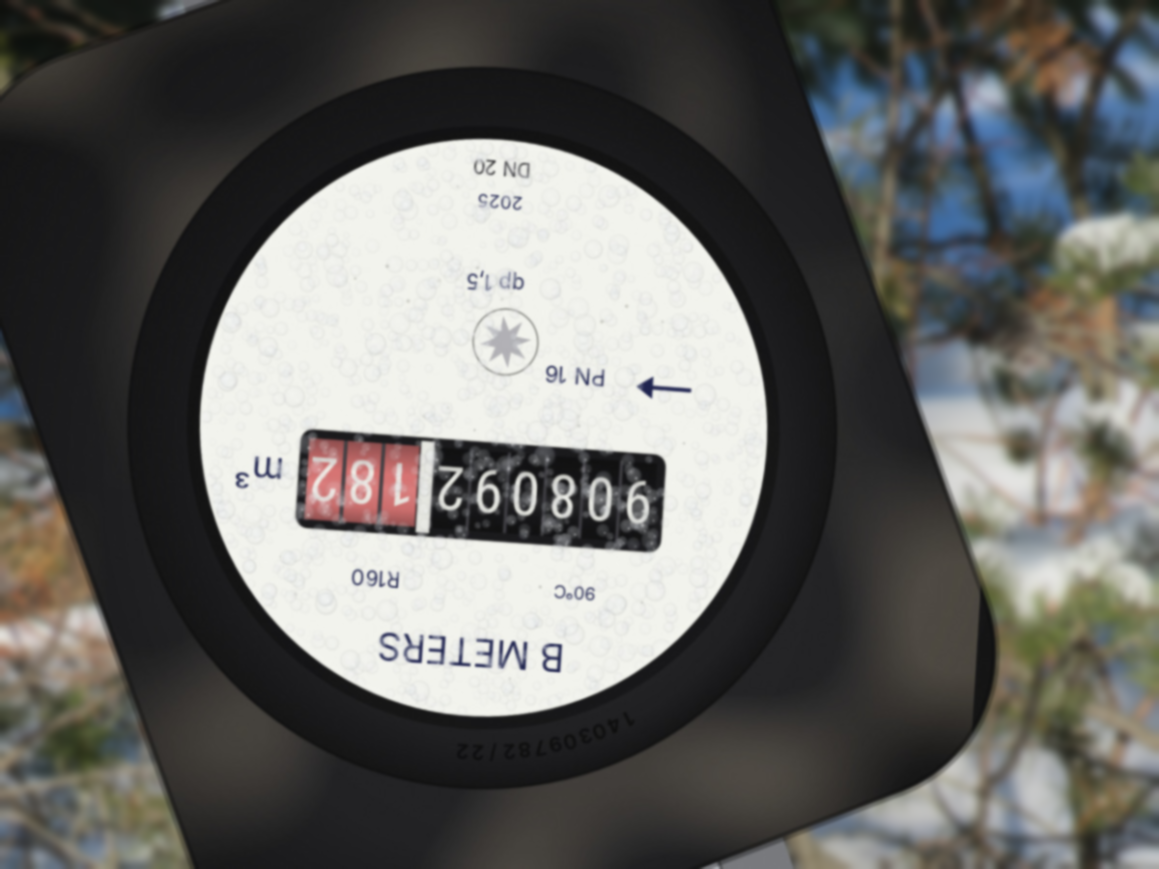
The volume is m³ 908092.182
